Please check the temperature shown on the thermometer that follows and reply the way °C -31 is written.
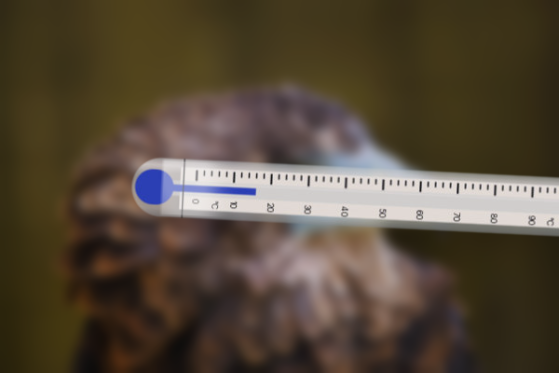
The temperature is °C 16
